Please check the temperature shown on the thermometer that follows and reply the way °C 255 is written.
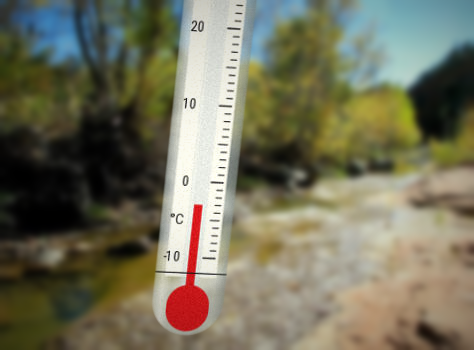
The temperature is °C -3
